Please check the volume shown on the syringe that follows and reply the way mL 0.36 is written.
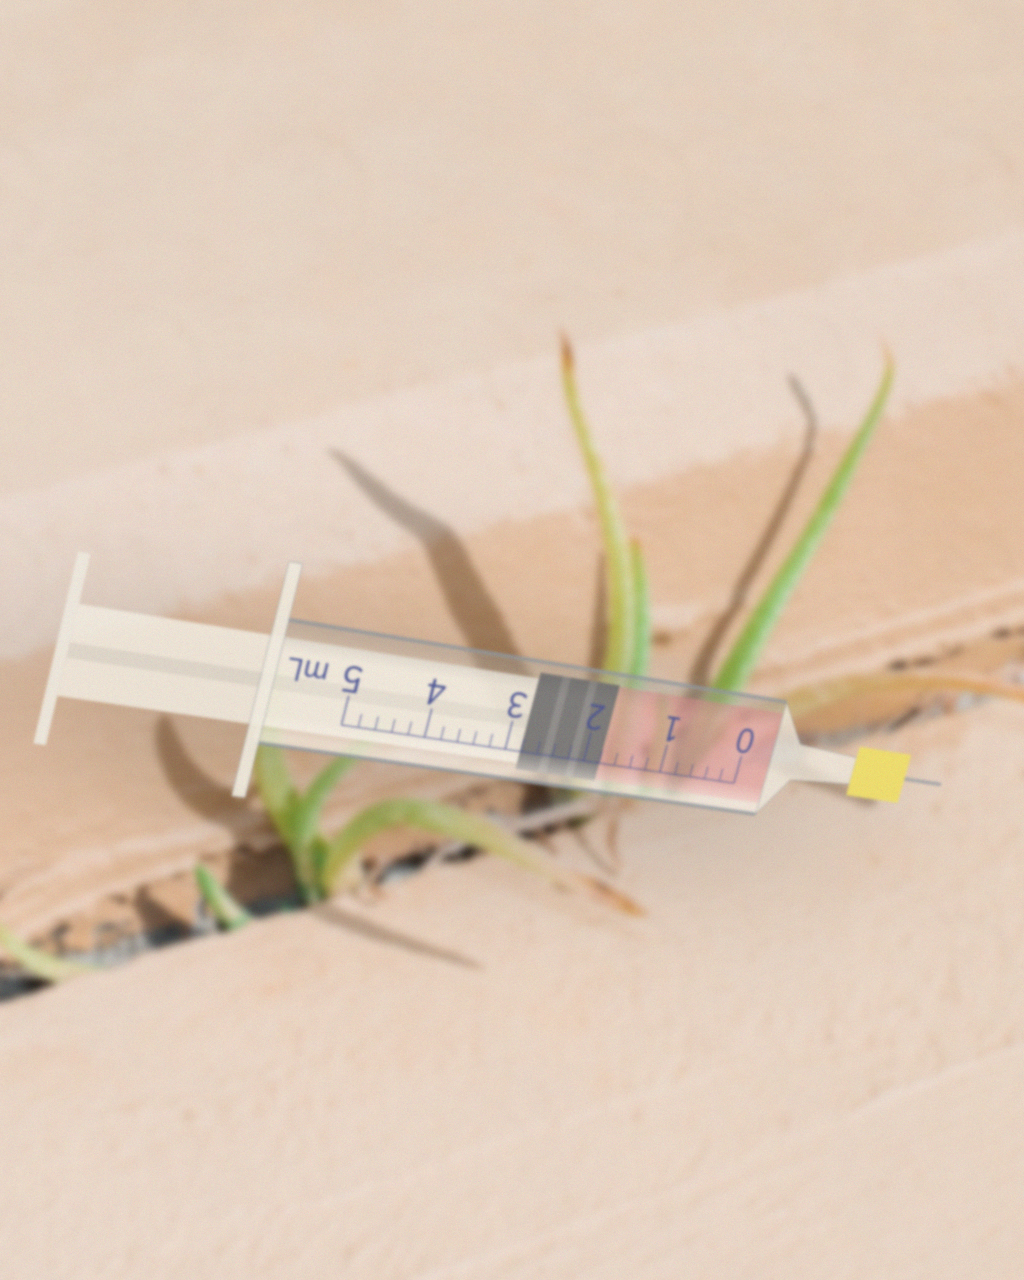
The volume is mL 1.8
